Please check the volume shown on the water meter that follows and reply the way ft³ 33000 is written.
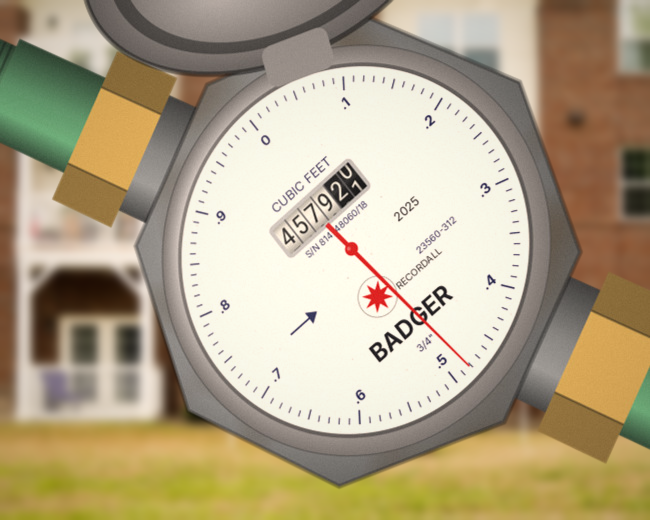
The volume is ft³ 457920.48
